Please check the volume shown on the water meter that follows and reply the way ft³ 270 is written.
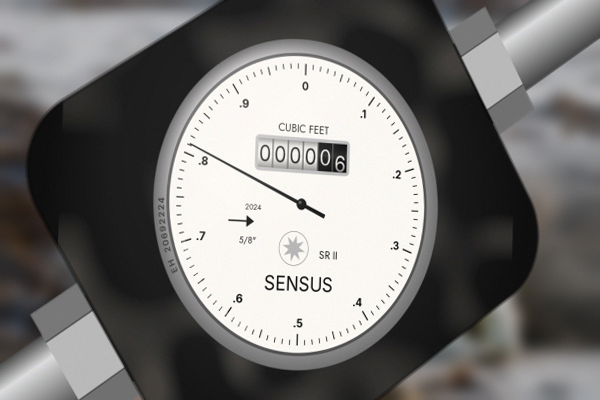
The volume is ft³ 5.81
